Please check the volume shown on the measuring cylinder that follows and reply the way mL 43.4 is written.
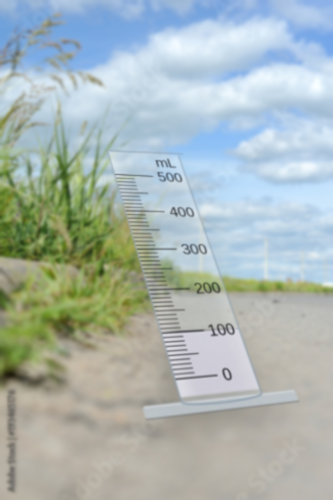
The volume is mL 100
